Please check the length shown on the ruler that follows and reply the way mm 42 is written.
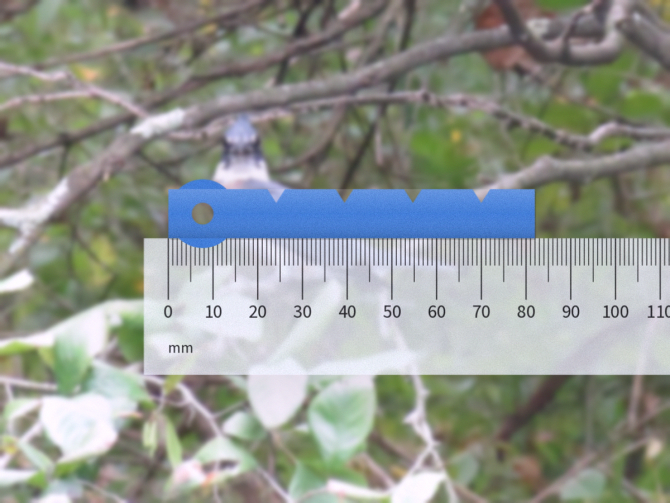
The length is mm 82
